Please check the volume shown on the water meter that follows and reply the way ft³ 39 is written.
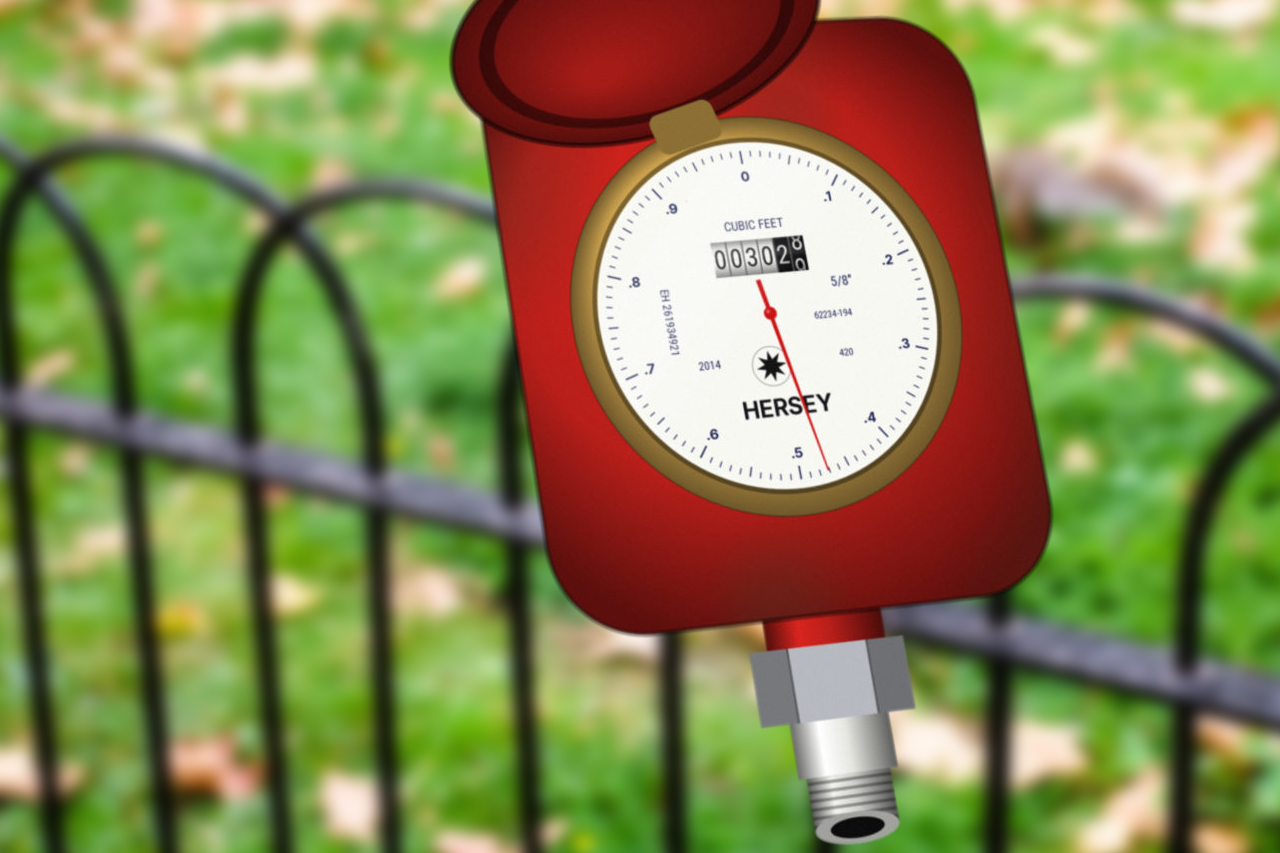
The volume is ft³ 3028.47
